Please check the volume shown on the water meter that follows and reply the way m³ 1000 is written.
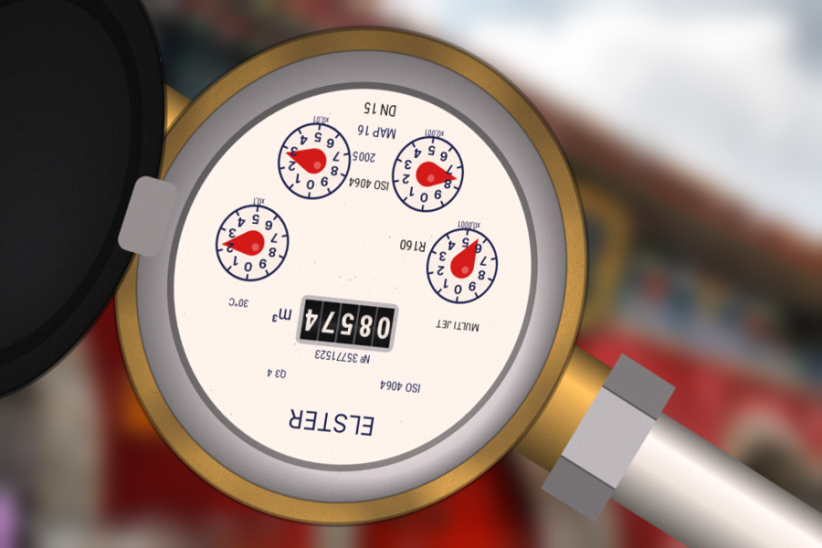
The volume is m³ 8574.2275
